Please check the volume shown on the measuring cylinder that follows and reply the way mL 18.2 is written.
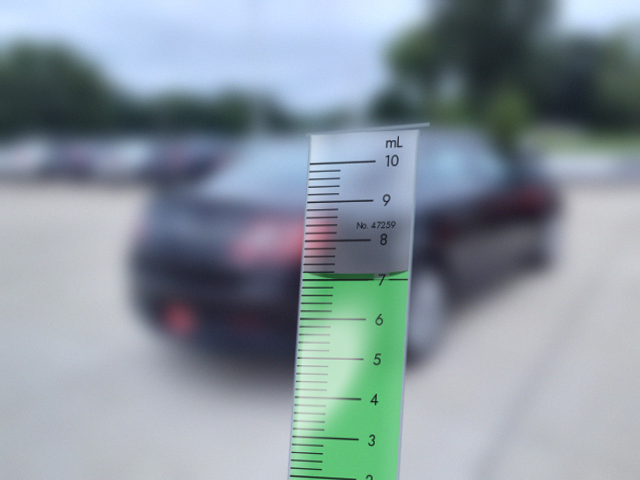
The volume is mL 7
